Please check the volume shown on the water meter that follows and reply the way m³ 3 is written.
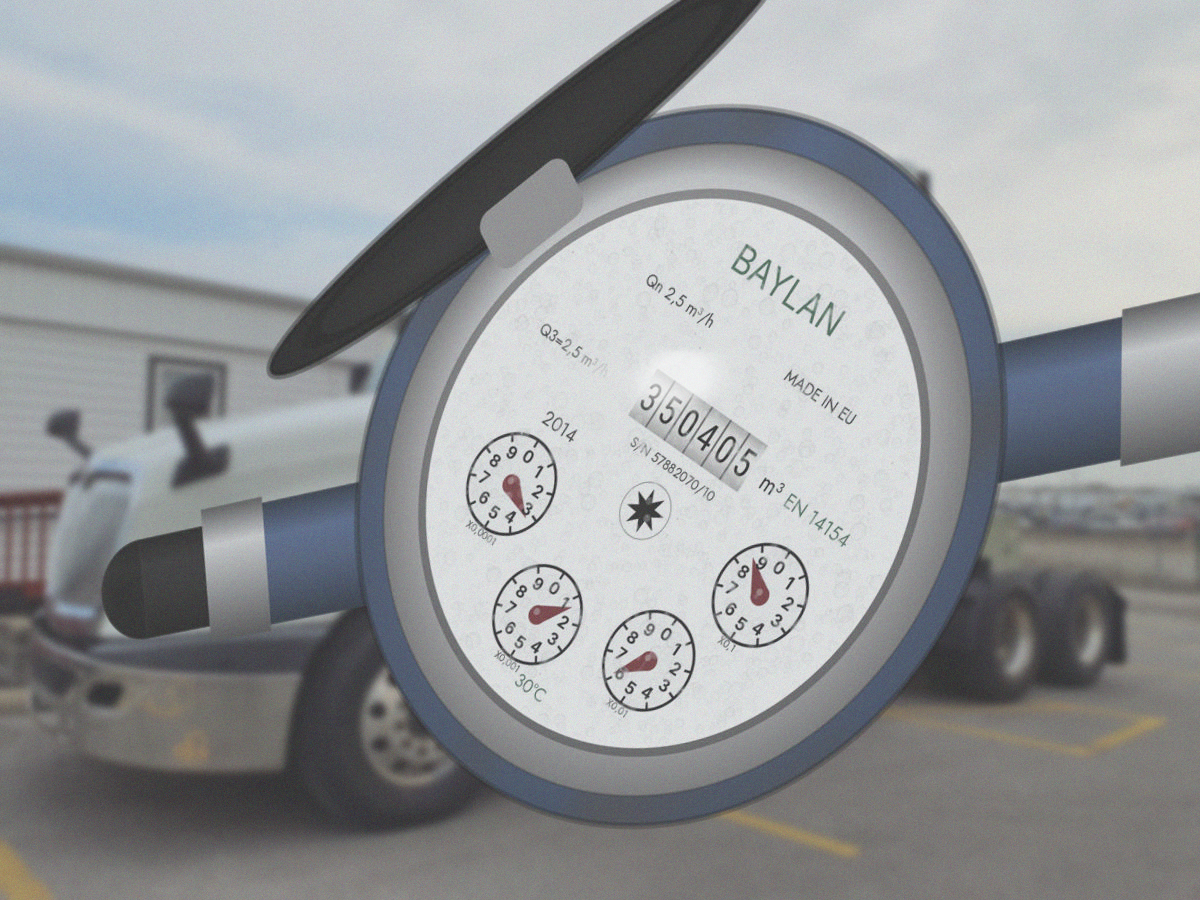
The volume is m³ 350405.8613
